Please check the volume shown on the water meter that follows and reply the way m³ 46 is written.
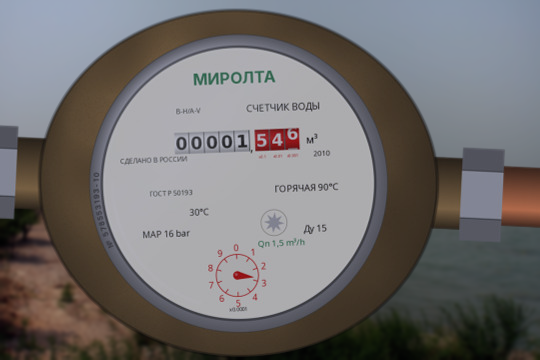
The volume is m³ 1.5462
